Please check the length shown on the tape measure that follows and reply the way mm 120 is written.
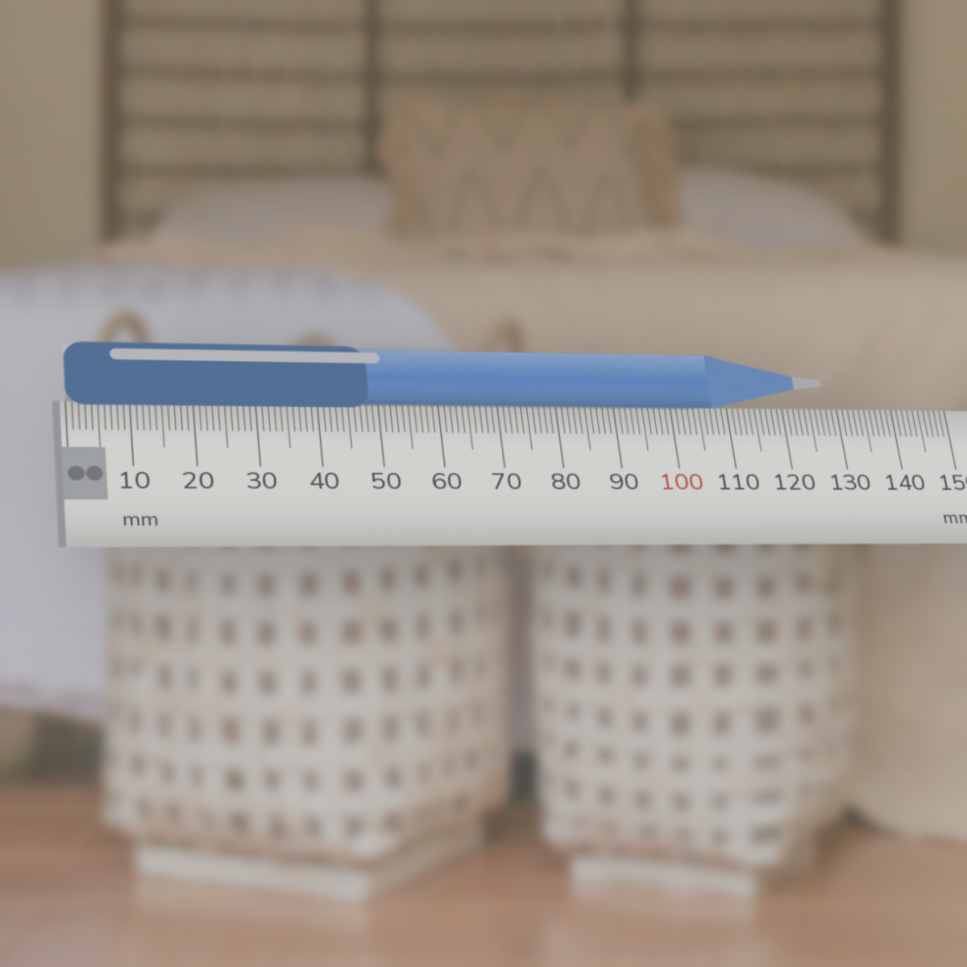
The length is mm 128
